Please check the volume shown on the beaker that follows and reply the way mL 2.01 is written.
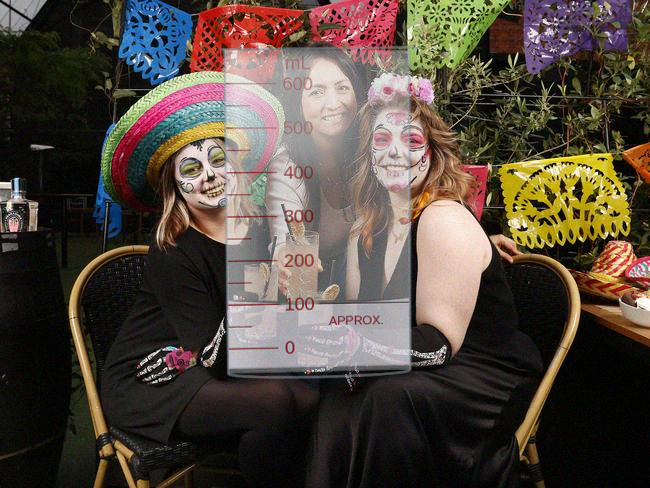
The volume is mL 100
